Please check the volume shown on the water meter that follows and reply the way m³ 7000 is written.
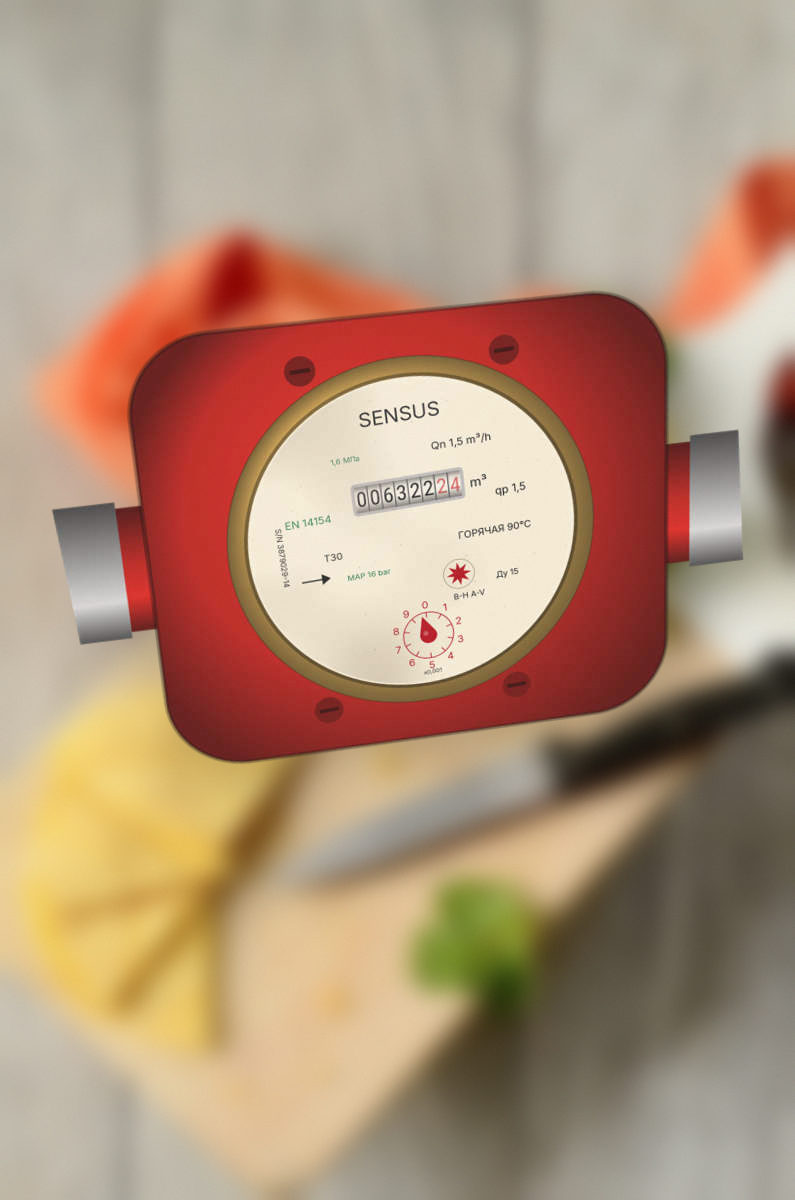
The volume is m³ 6322.239
